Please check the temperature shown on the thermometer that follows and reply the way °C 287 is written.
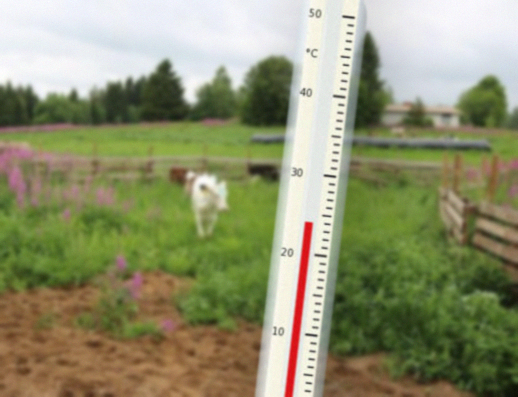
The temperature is °C 24
